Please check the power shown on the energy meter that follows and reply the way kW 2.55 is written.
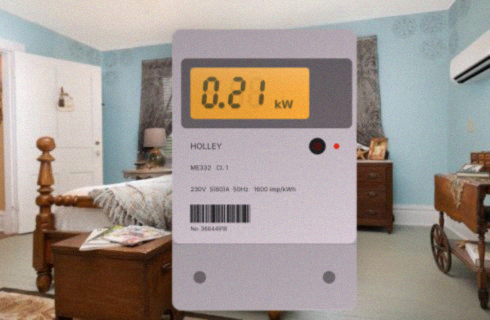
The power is kW 0.21
